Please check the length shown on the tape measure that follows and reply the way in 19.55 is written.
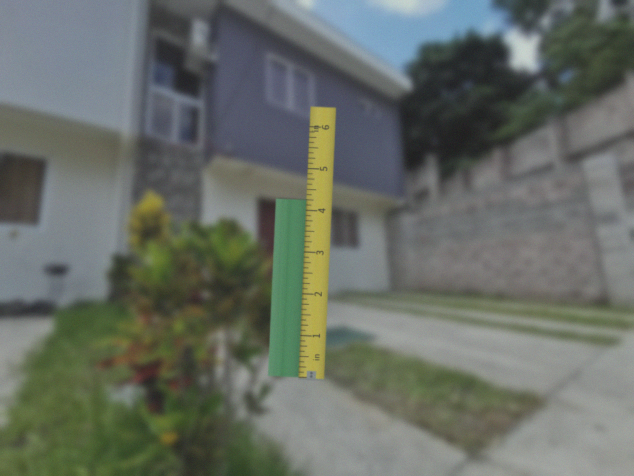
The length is in 4.25
